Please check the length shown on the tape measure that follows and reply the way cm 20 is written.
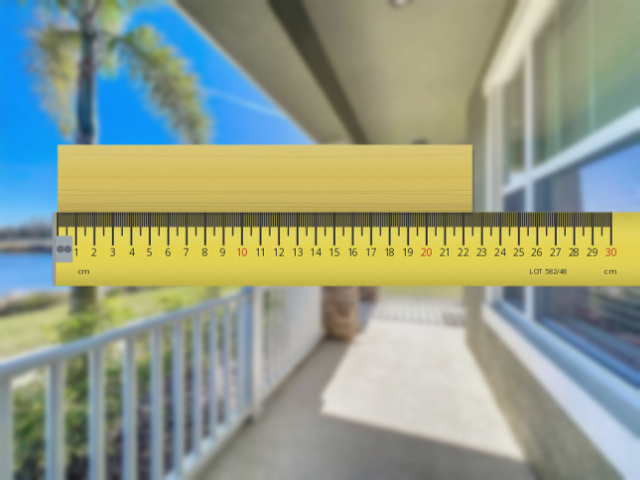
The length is cm 22.5
